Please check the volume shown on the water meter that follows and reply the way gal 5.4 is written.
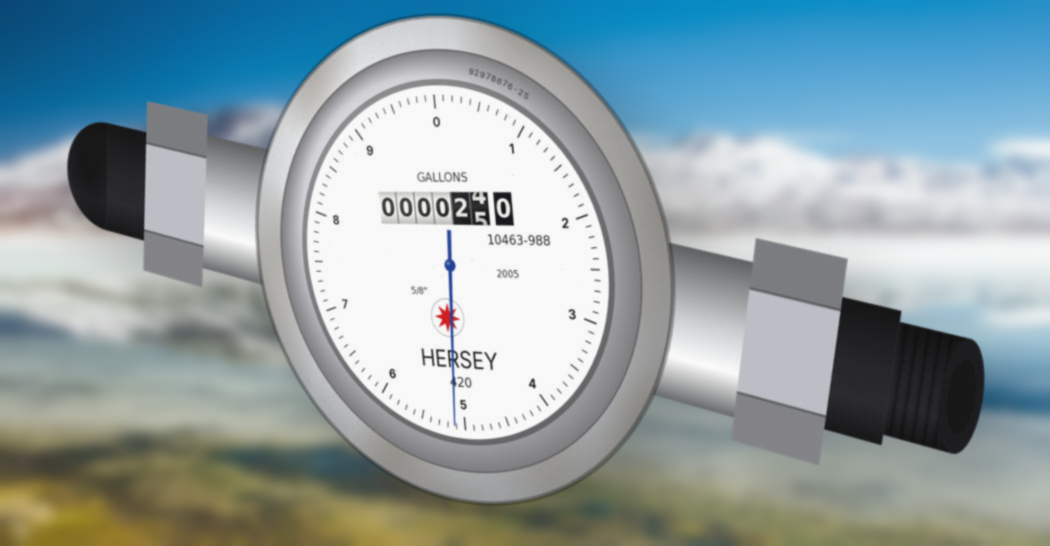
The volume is gal 245.1
